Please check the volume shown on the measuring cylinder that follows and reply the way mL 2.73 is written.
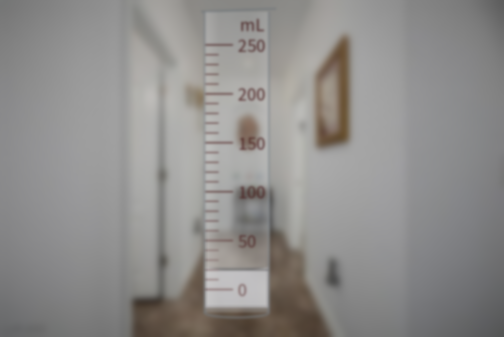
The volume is mL 20
